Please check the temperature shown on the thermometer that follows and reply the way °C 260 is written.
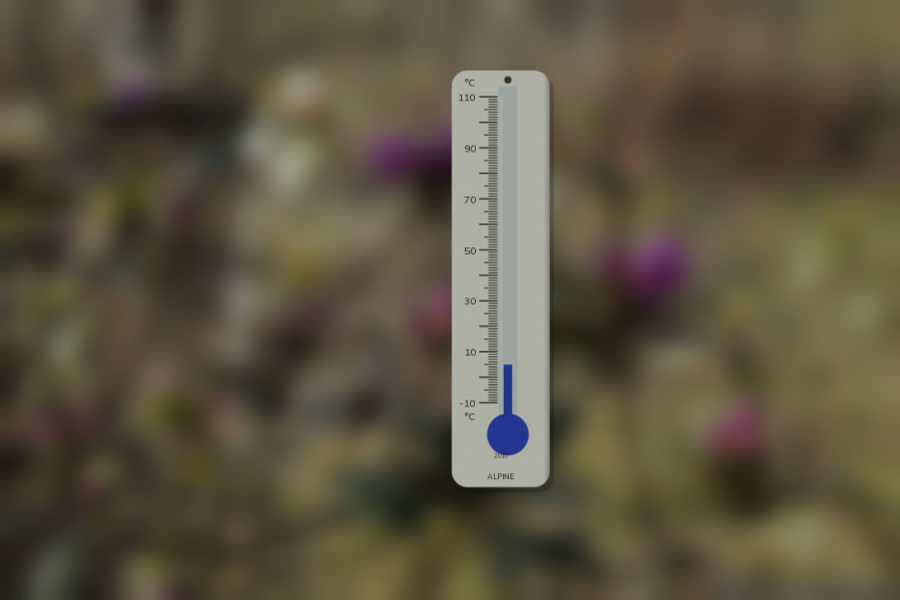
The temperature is °C 5
